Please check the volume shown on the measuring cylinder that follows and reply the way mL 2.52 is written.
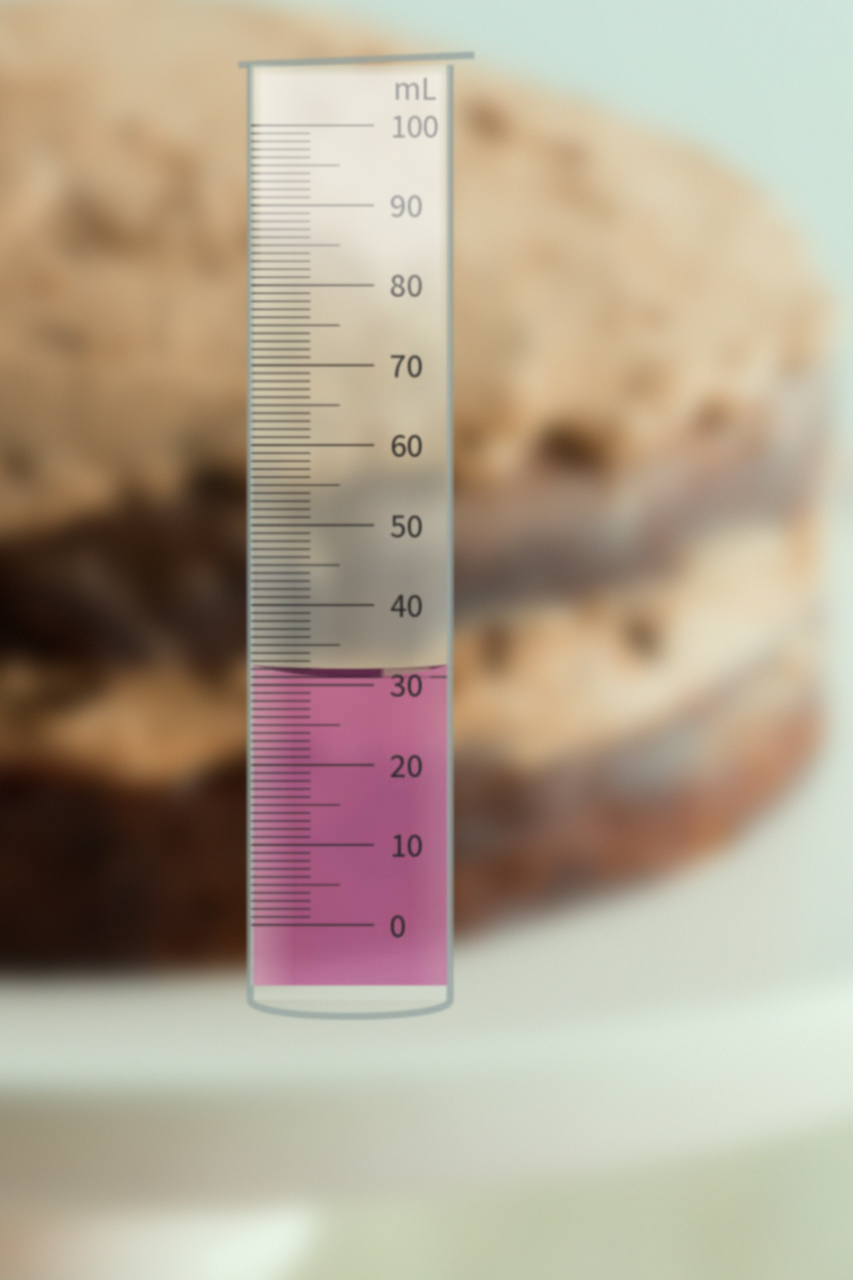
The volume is mL 31
